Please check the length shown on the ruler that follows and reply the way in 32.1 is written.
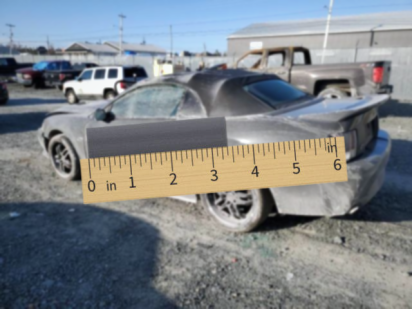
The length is in 3.375
